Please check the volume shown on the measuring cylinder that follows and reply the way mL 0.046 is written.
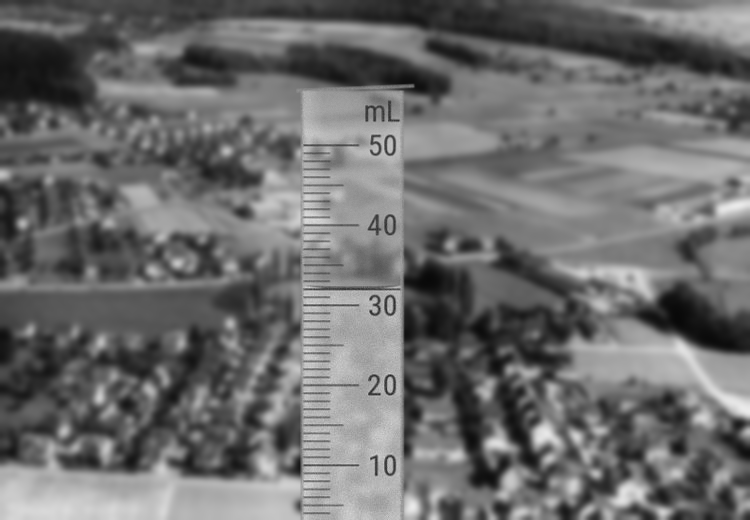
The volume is mL 32
